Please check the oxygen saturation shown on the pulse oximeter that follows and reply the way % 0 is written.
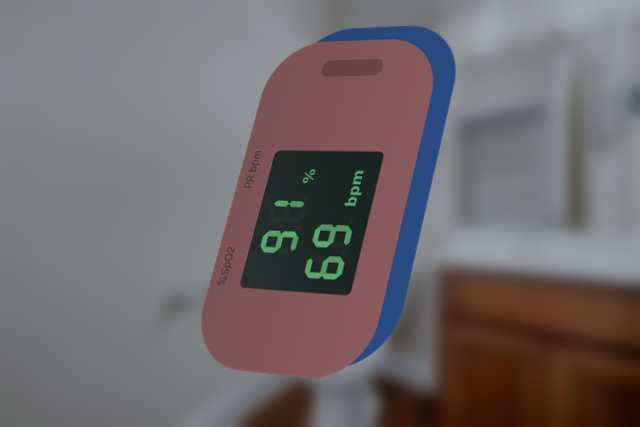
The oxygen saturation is % 91
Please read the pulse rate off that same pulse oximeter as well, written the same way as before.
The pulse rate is bpm 69
